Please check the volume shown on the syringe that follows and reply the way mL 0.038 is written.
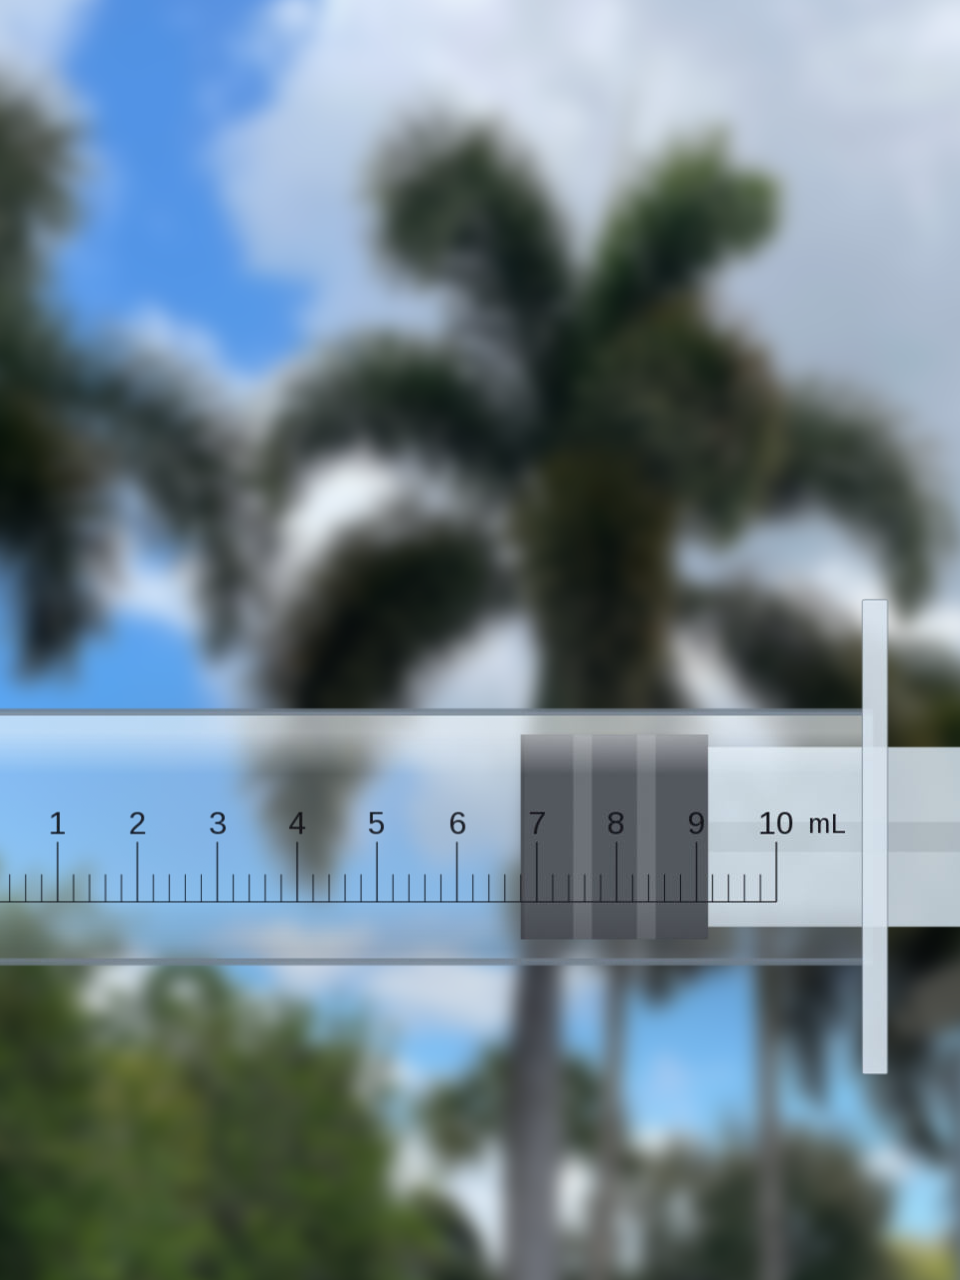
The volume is mL 6.8
